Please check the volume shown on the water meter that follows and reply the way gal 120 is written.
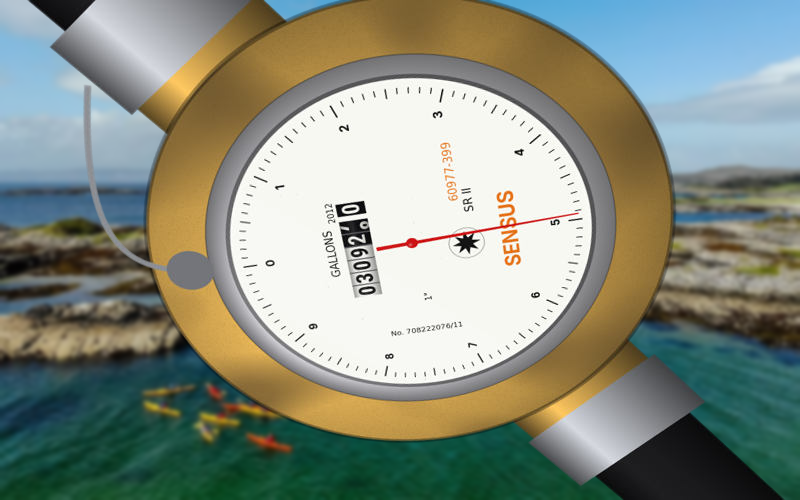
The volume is gal 309274.9
